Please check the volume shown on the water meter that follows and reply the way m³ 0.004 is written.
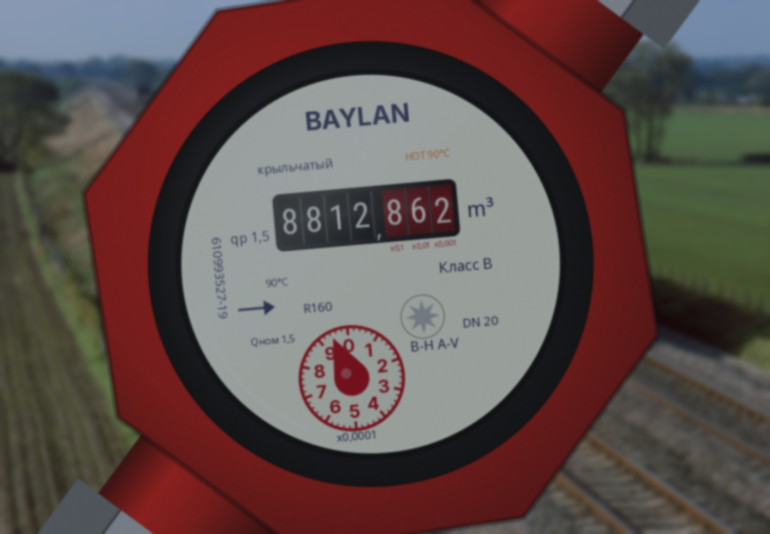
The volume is m³ 8812.8619
